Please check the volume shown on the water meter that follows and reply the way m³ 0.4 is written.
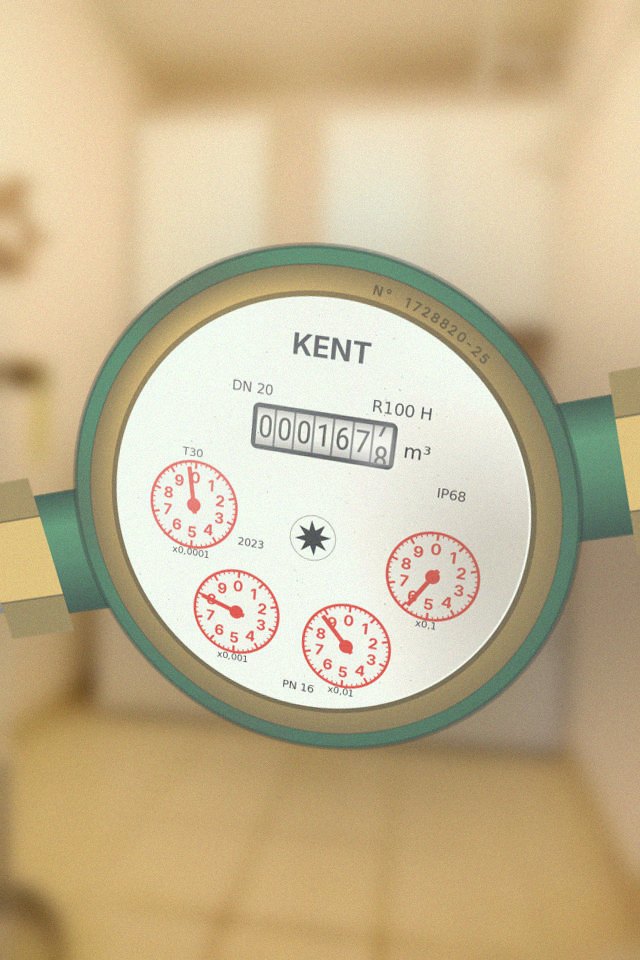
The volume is m³ 1677.5879
